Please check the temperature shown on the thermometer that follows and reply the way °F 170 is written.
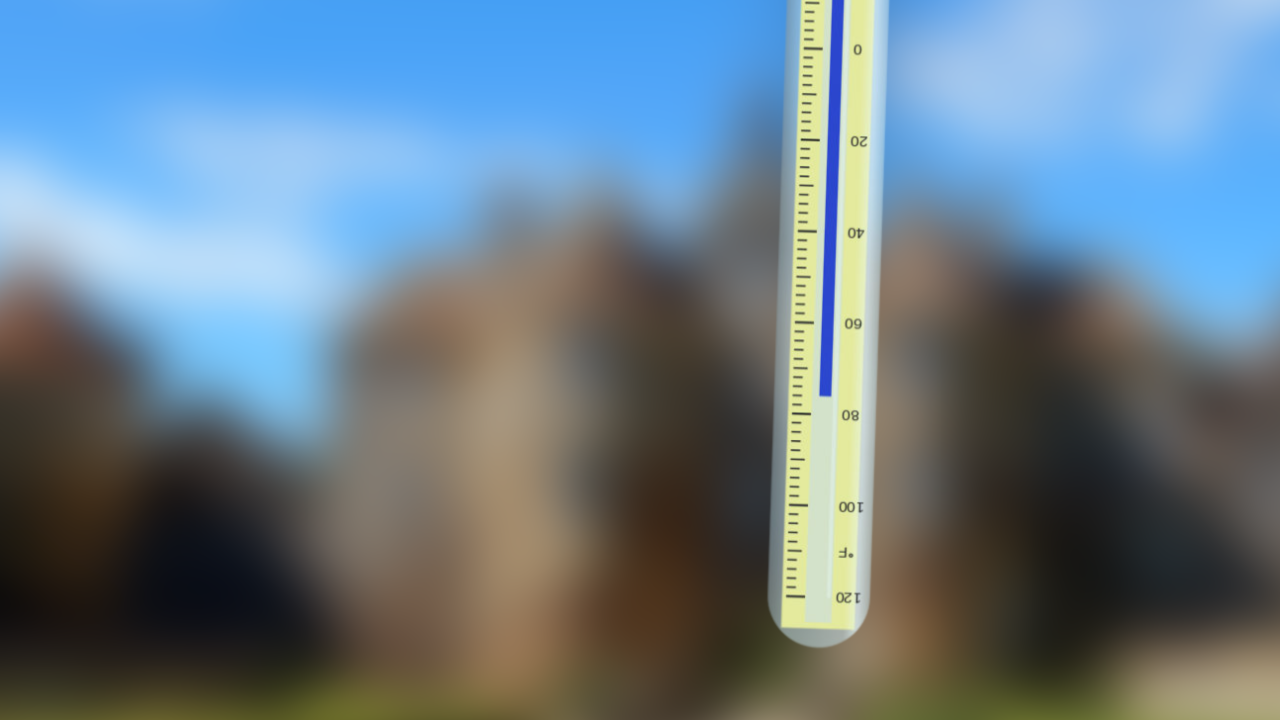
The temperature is °F 76
